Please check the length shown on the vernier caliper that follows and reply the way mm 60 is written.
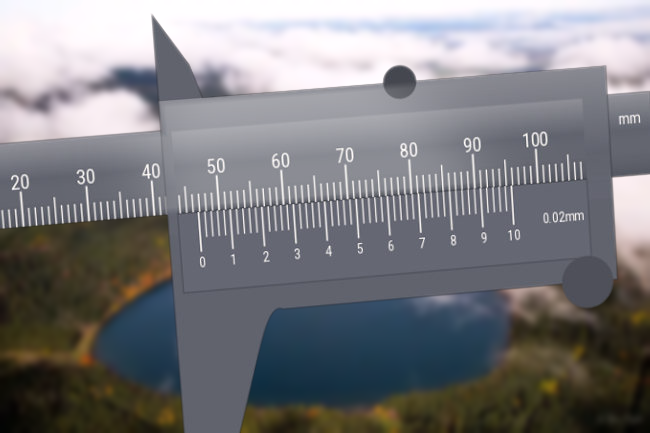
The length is mm 46.8
